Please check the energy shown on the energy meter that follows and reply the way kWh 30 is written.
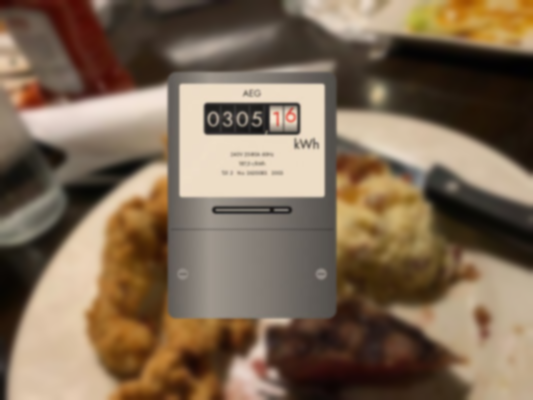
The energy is kWh 305.16
